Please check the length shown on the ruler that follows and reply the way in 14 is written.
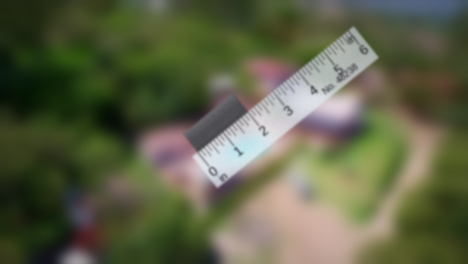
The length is in 2
